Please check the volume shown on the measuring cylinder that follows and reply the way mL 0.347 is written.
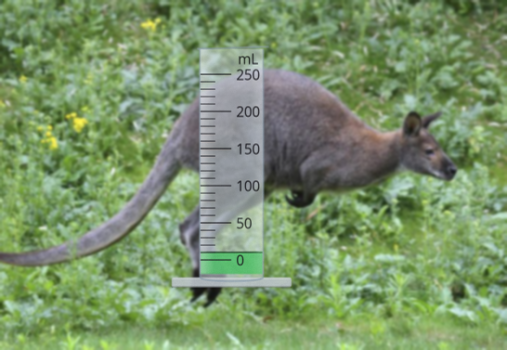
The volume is mL 10
